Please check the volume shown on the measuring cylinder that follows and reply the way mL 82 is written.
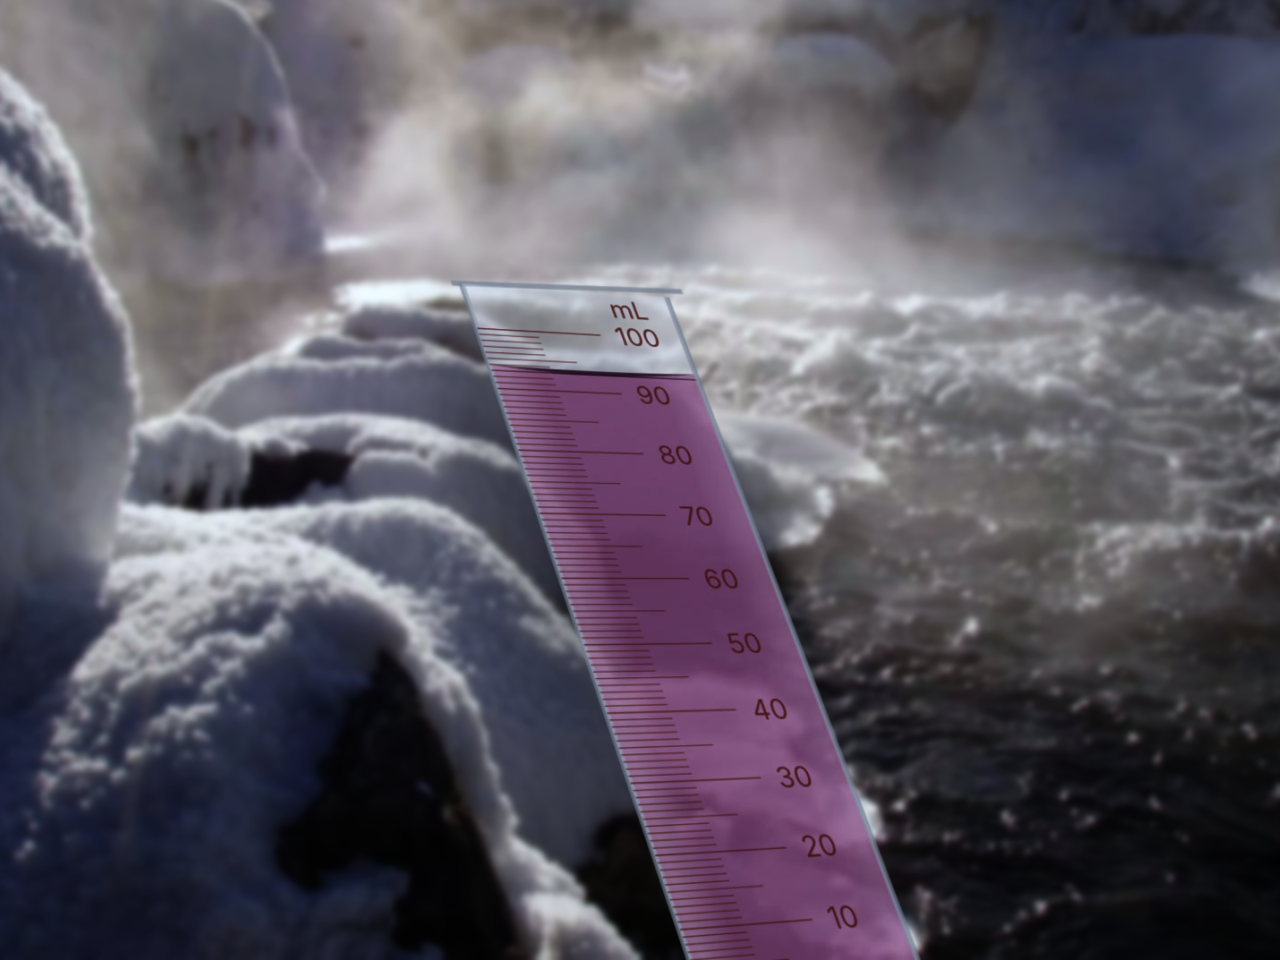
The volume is mL 93
